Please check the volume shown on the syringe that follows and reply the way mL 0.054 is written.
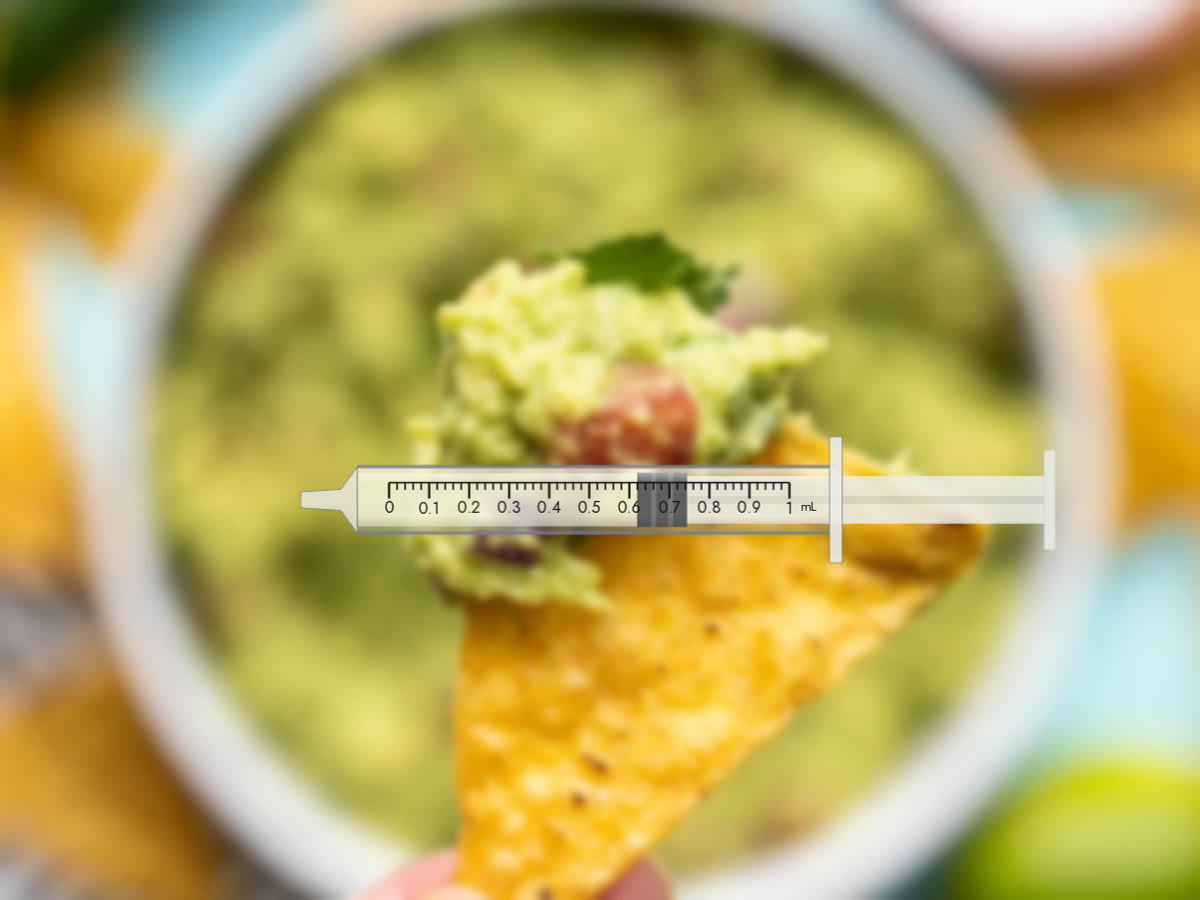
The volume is mL 0.62
